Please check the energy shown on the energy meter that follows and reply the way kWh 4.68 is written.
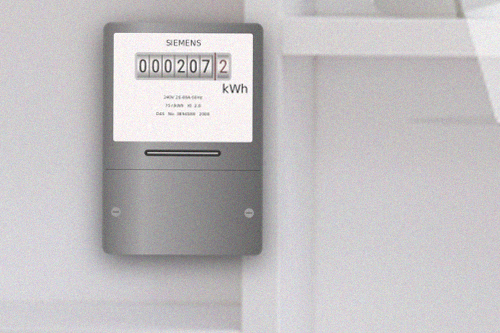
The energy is kWh 207.2
